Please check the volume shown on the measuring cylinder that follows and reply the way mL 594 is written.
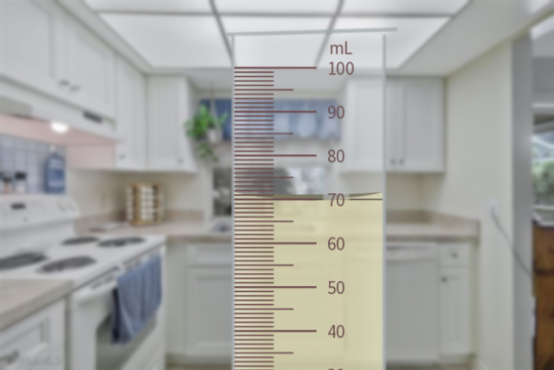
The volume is mL 70
